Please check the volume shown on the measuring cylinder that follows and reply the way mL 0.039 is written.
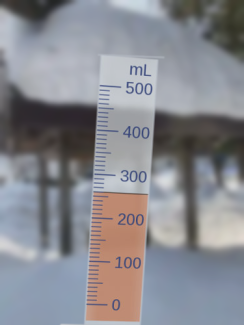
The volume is mL 260
